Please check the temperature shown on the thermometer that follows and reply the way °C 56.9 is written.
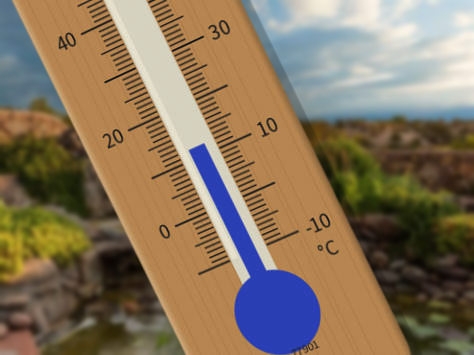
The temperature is °C 12
